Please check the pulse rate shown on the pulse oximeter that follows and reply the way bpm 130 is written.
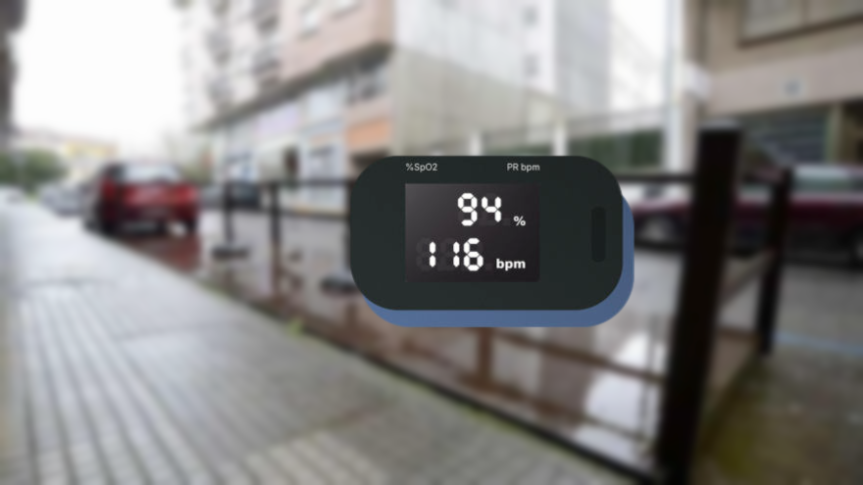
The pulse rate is bpm 116
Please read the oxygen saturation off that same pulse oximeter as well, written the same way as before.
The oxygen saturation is % 94
